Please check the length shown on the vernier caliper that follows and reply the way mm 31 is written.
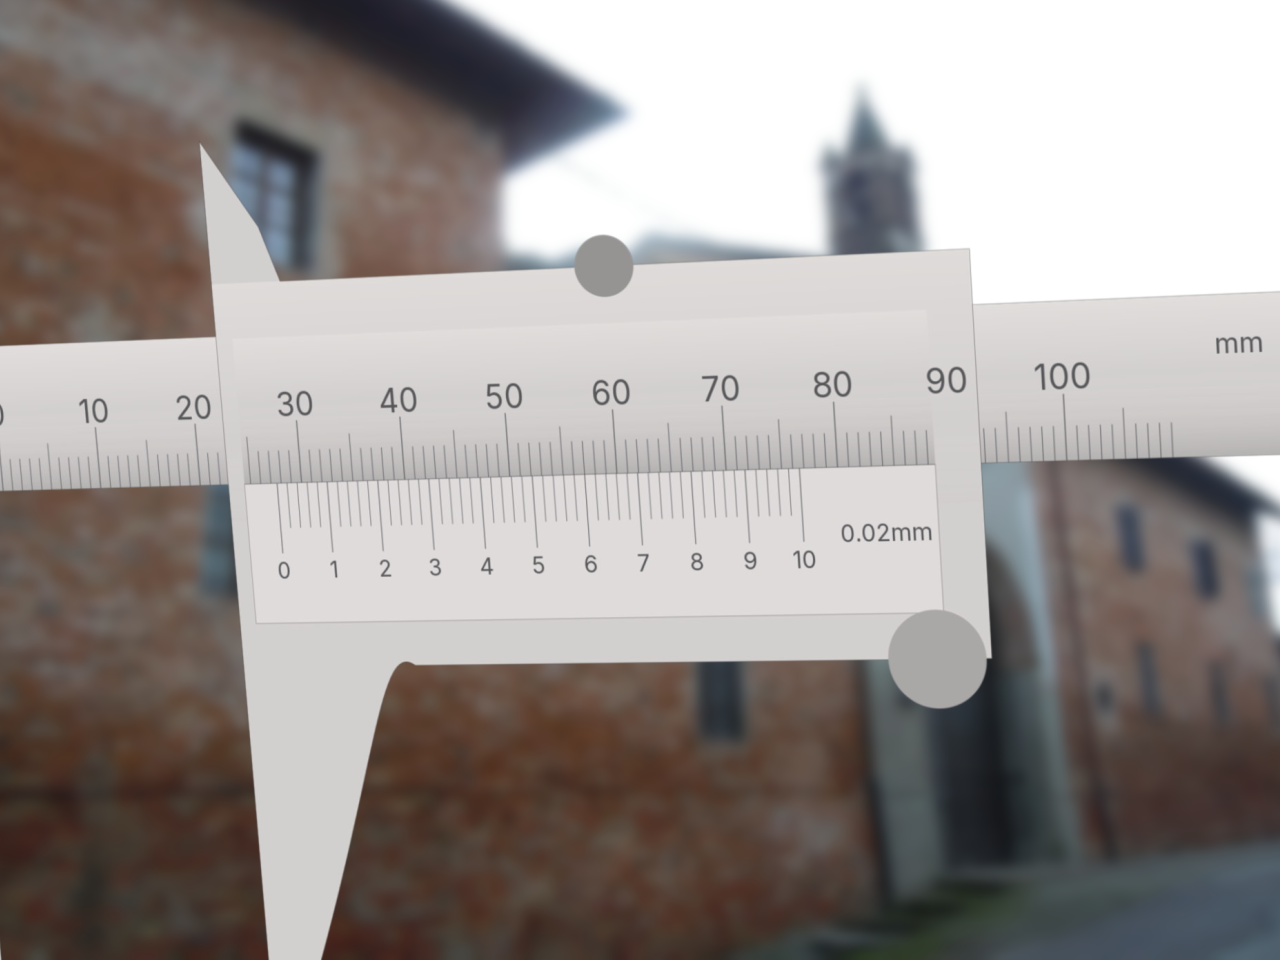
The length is mm 27.6
